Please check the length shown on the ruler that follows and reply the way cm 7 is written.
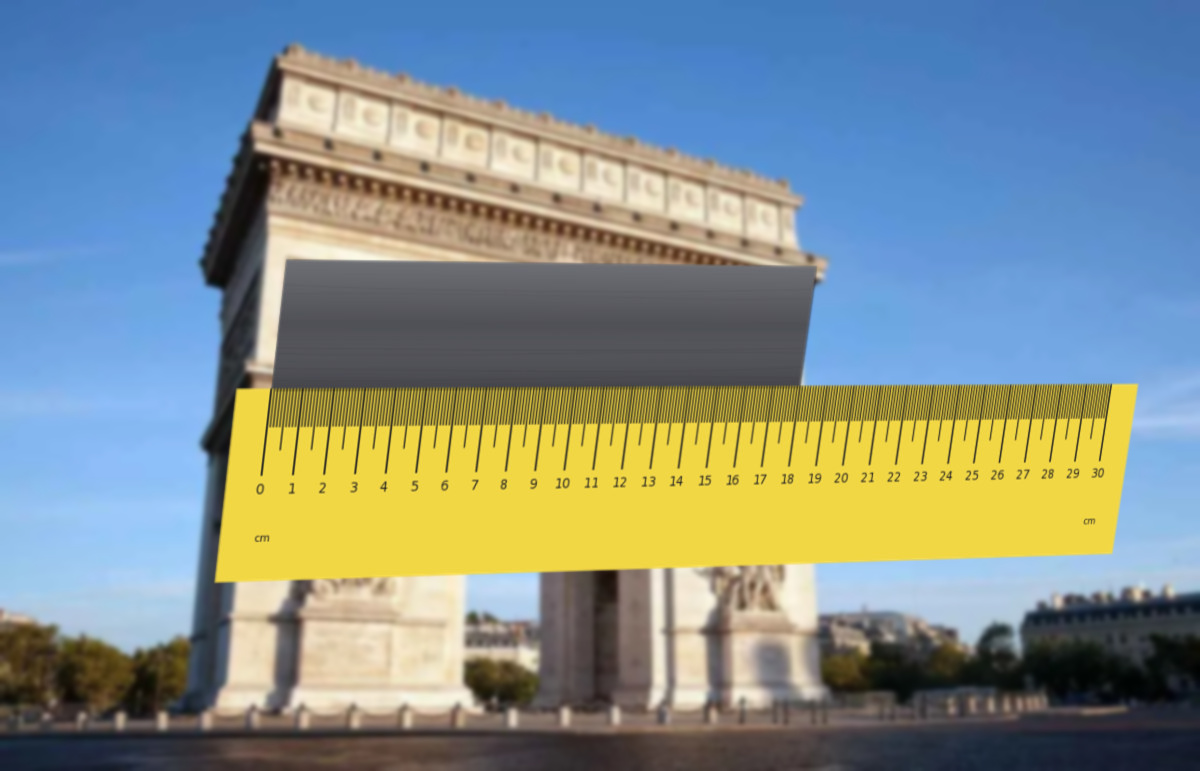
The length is cm 18
